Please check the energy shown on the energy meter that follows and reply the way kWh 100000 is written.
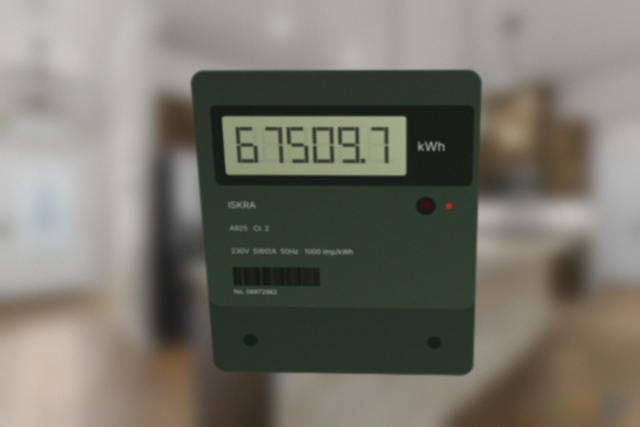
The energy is kWh 67509.7
